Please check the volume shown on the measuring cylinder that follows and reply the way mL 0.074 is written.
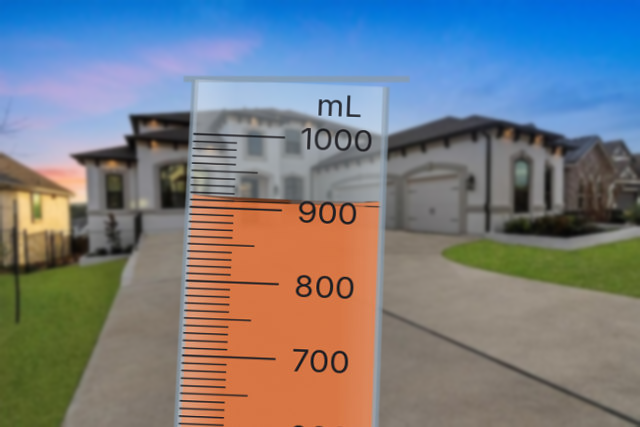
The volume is mL 910
